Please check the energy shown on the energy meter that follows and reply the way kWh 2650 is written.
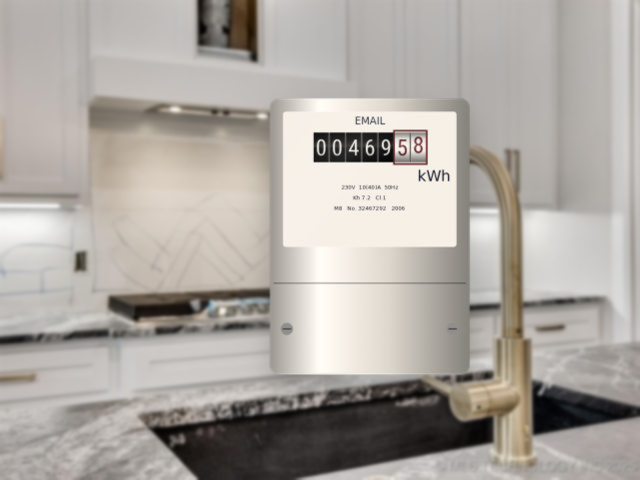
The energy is kWh 469.58
